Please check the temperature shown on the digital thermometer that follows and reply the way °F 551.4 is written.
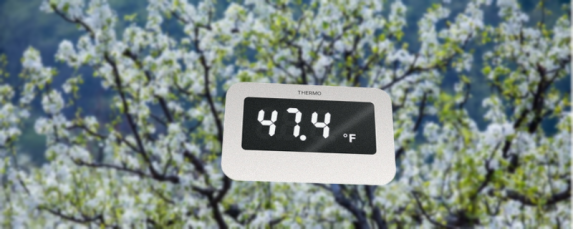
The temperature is °F 47.4
